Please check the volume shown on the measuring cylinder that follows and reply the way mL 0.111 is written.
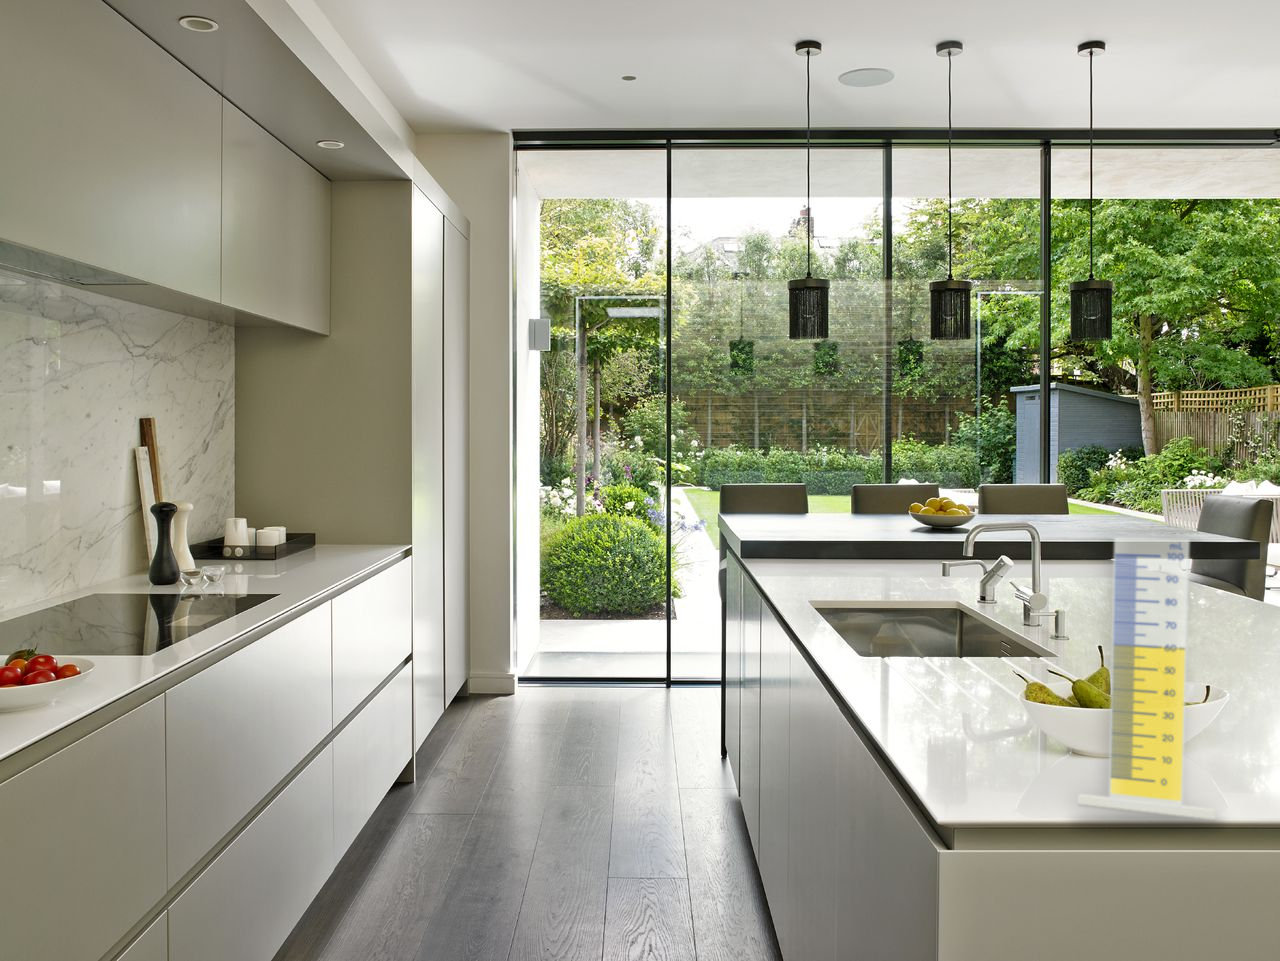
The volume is mL 60
